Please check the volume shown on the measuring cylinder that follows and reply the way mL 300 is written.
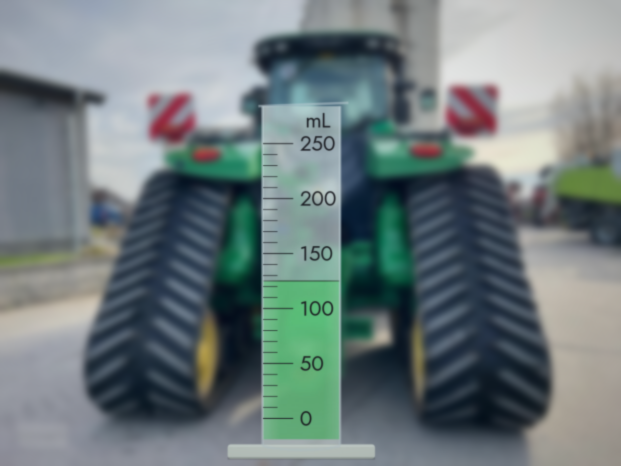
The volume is mL 125
